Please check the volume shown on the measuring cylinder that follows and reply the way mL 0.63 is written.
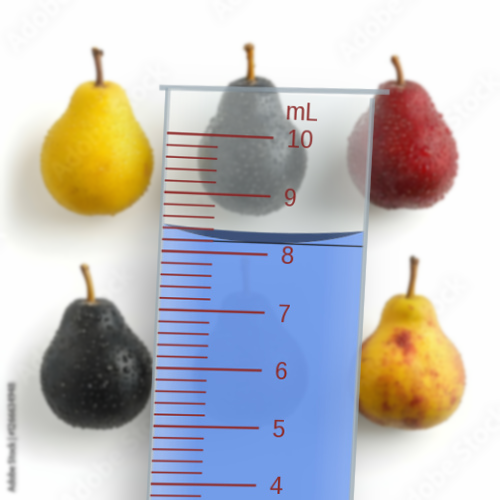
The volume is mL 8.2
